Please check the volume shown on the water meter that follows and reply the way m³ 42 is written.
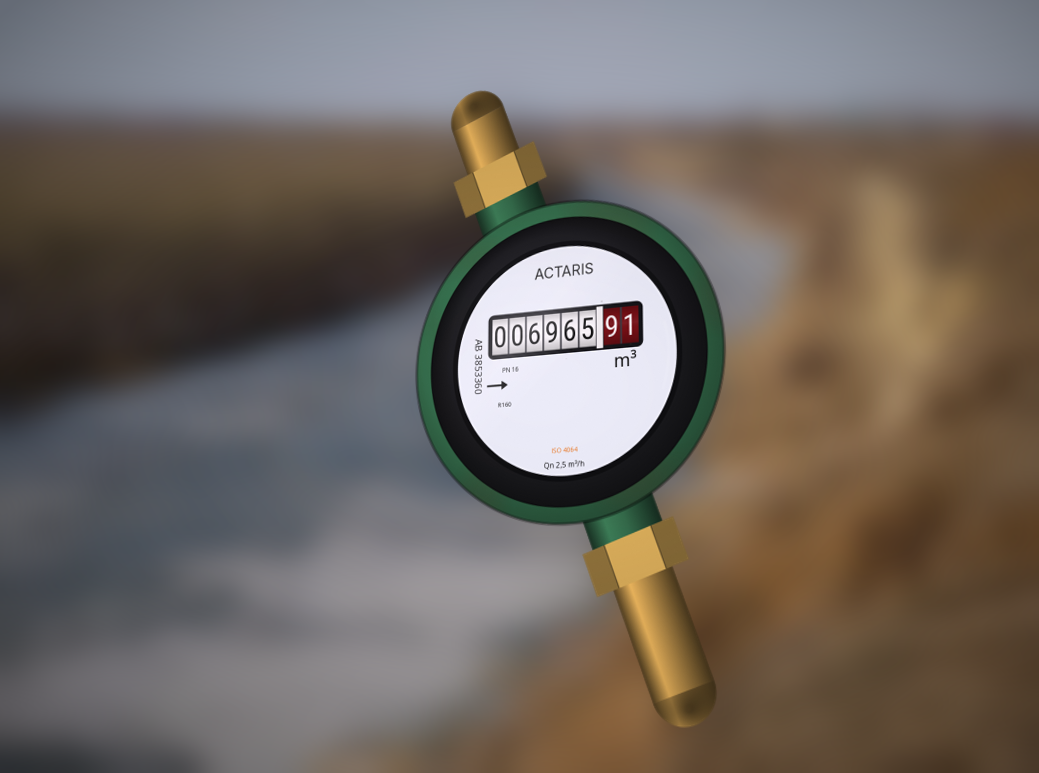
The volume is m³ 6965.91
